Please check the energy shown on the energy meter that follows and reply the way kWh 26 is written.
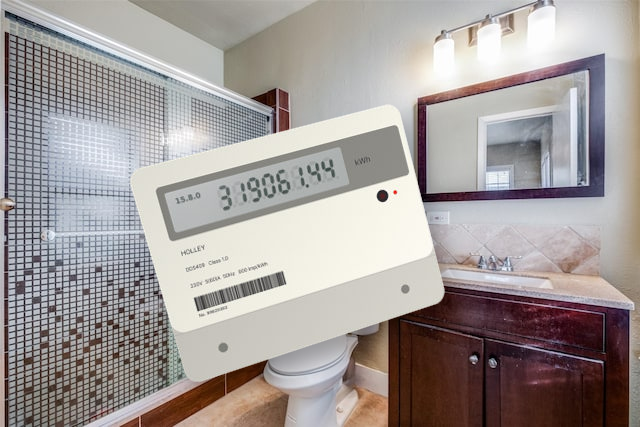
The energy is kWh 319061.44
